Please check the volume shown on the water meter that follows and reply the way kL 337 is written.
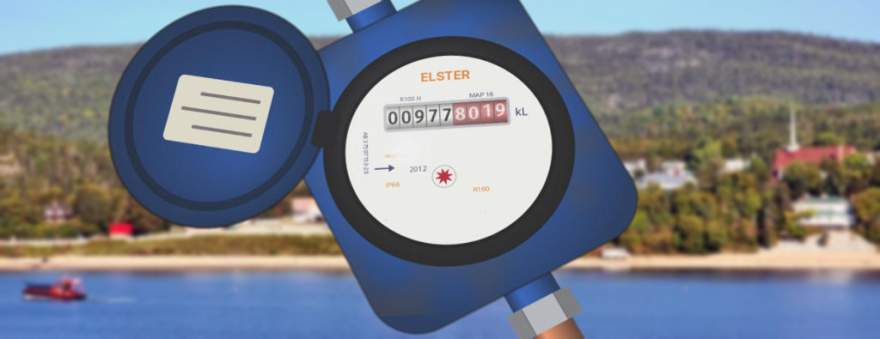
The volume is kL 977.8019
